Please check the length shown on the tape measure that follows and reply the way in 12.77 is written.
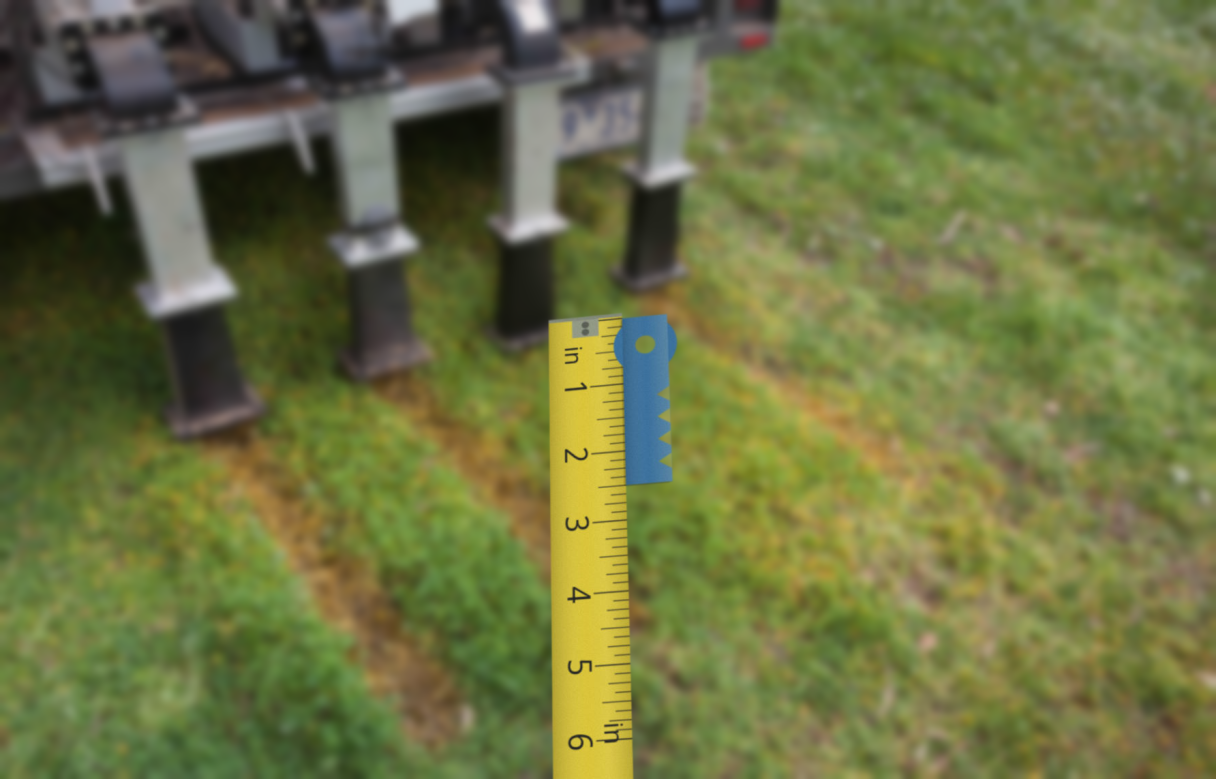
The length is in 2.5
